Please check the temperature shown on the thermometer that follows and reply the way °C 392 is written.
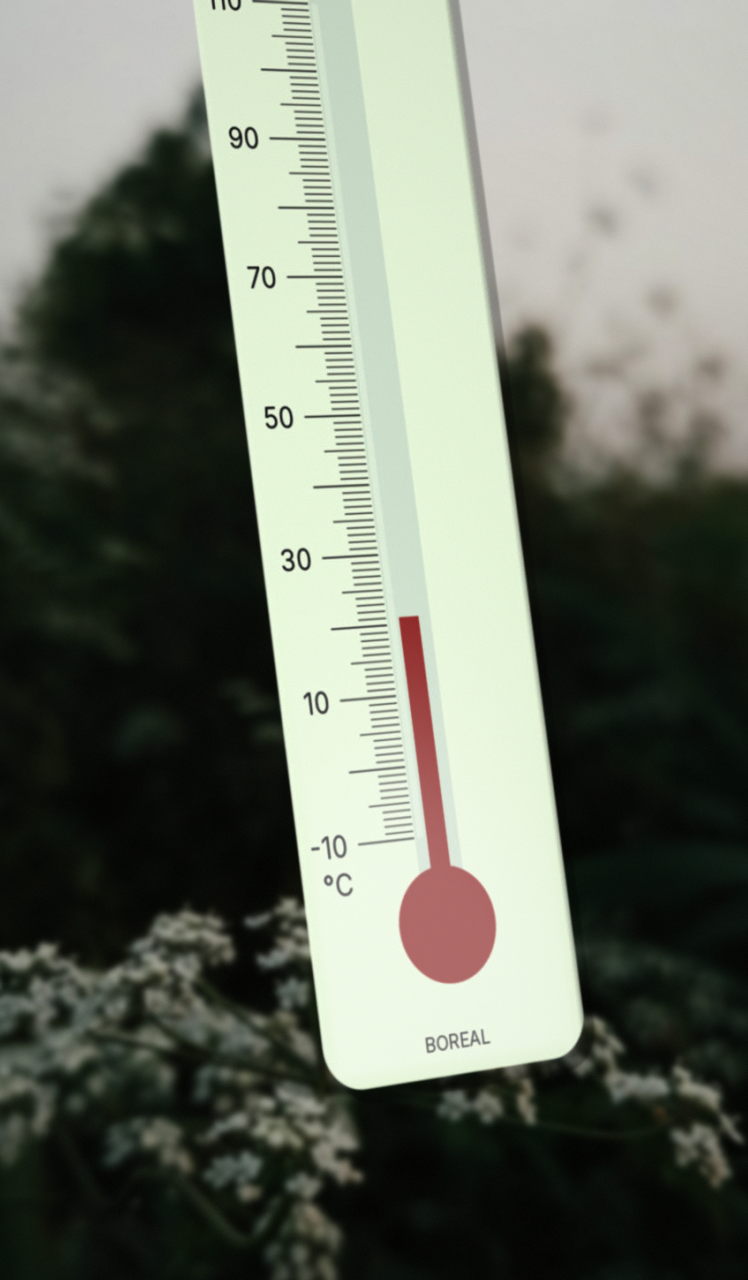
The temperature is °C 21
